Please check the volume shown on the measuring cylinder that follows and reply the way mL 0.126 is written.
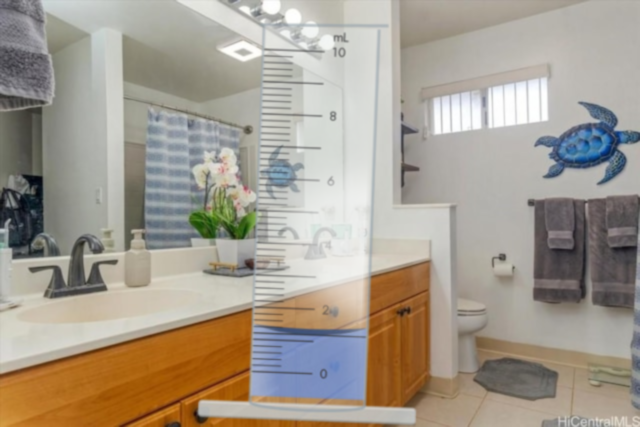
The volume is mL 1.2
